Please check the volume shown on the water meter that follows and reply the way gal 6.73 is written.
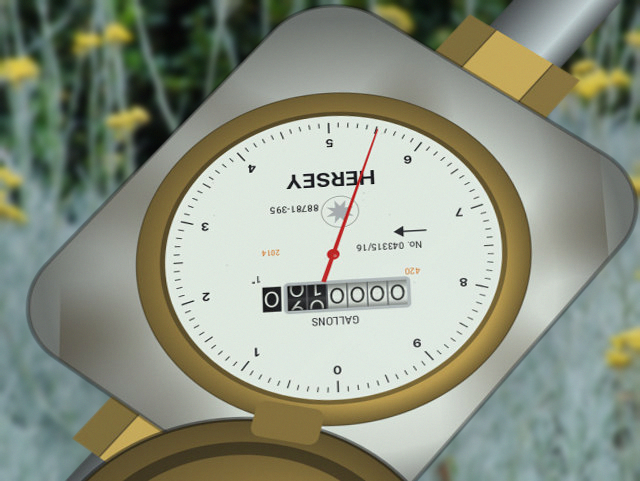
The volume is gal 95.5
